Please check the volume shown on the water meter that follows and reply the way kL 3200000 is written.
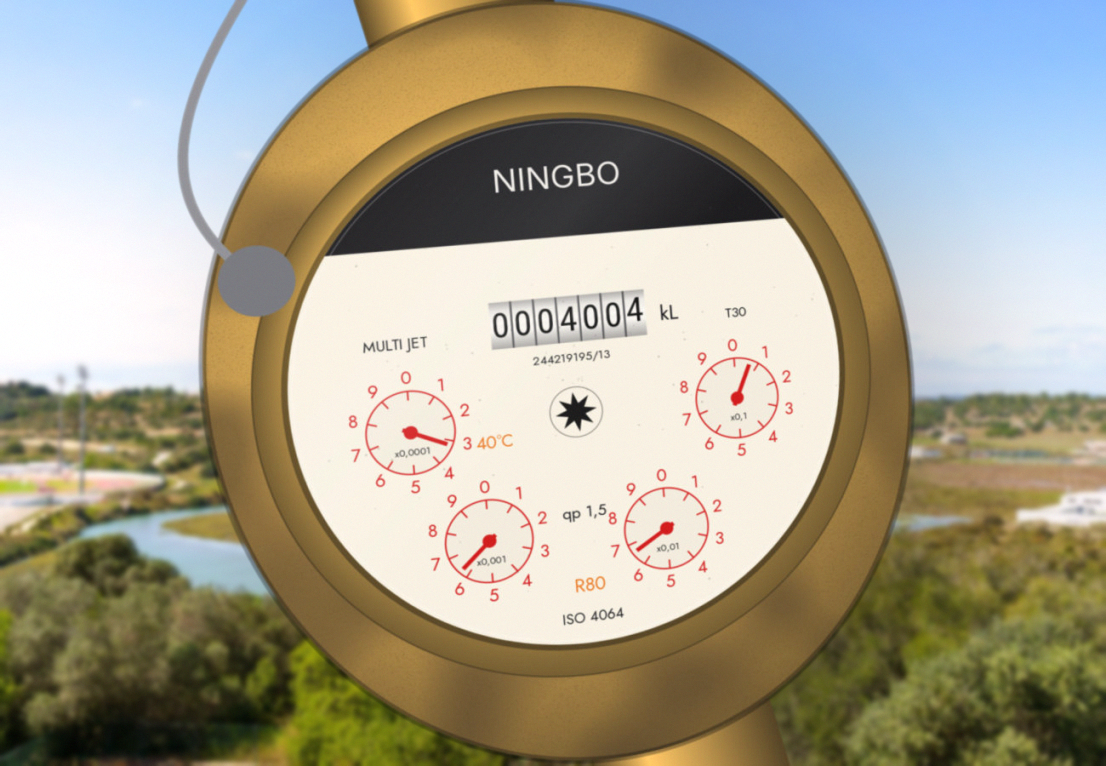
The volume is kL 4004.0663
